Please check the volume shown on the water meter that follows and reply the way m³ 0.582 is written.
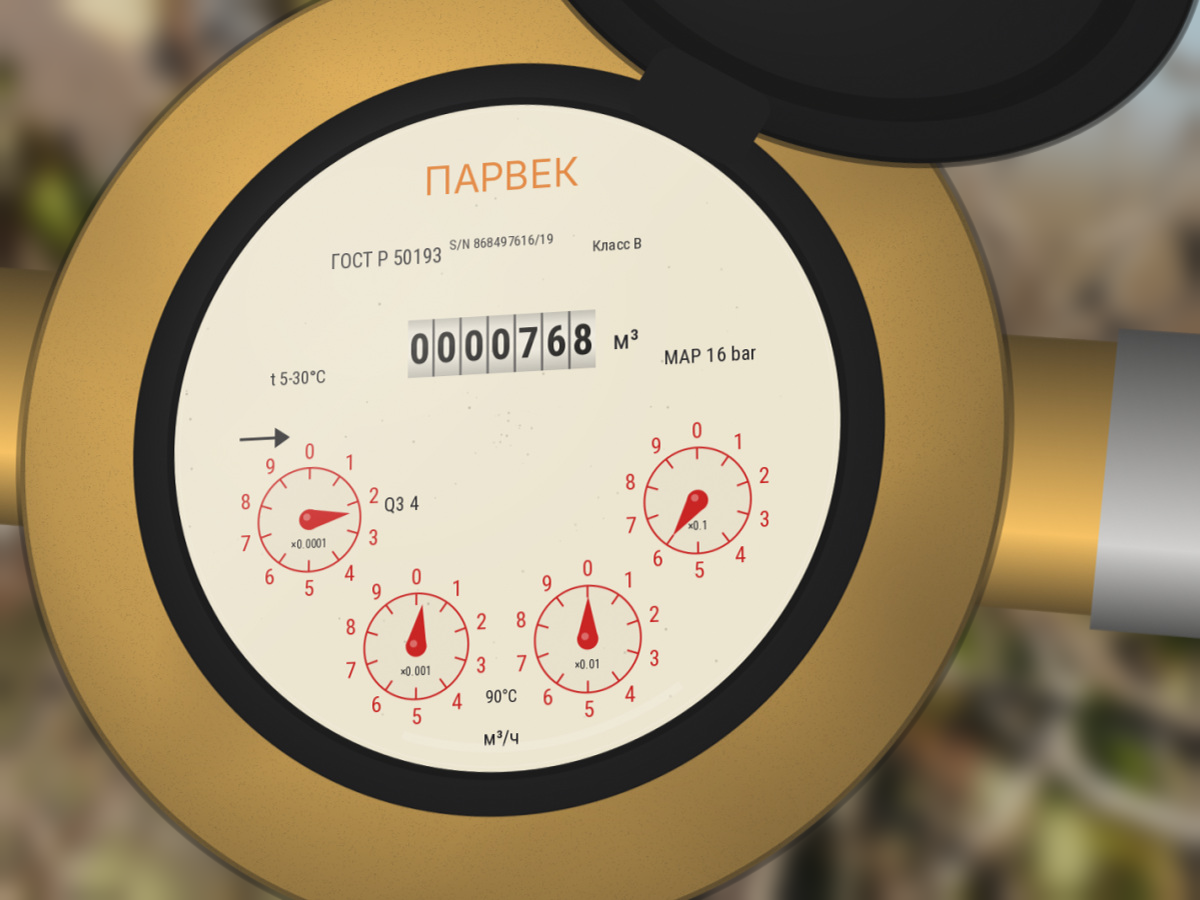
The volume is m³ 768.6002
